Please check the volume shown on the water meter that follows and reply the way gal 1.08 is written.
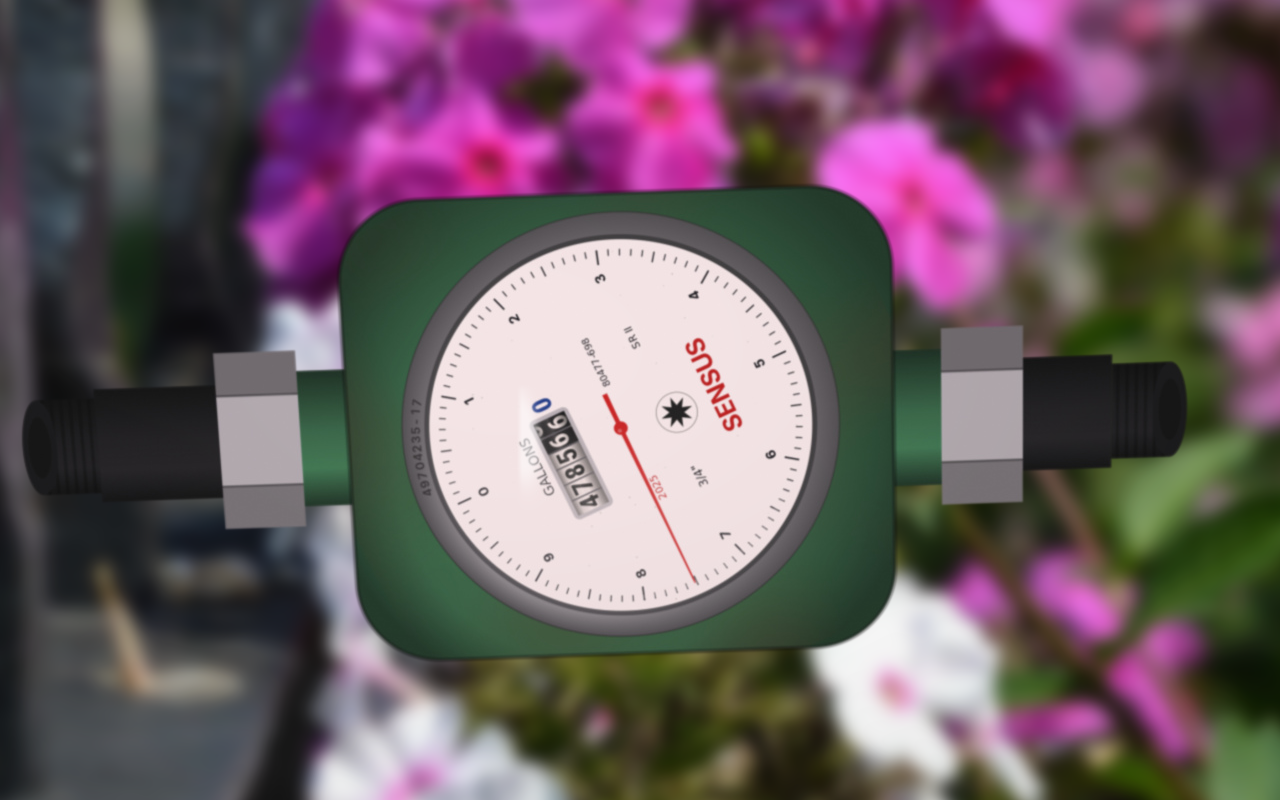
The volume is gal 4785657.5
